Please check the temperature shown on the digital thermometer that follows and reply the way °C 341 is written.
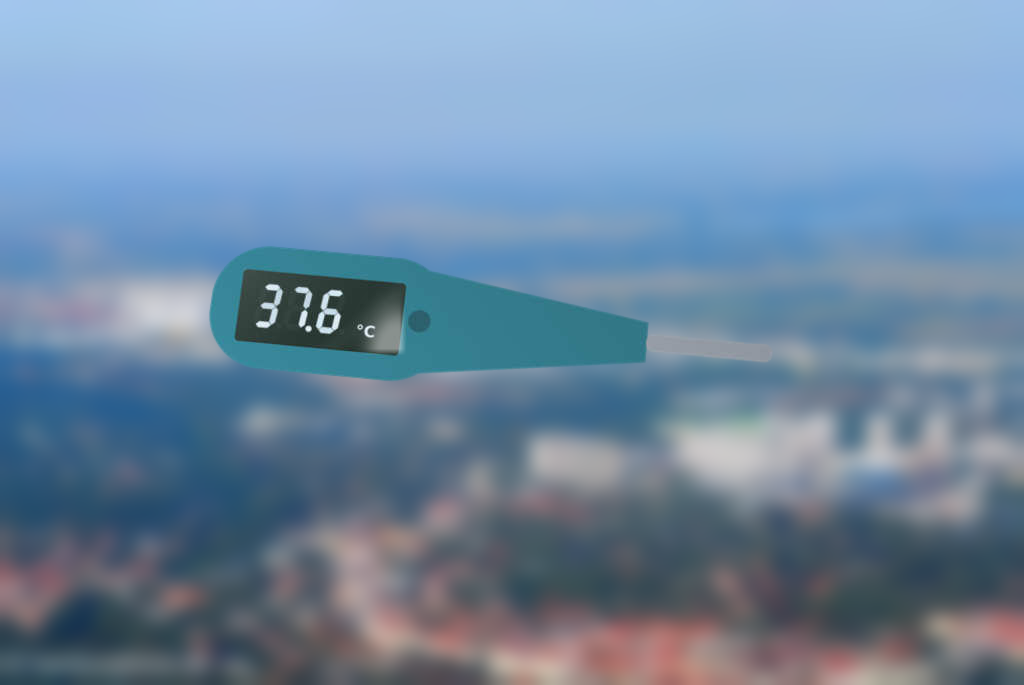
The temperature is °C 37.6
